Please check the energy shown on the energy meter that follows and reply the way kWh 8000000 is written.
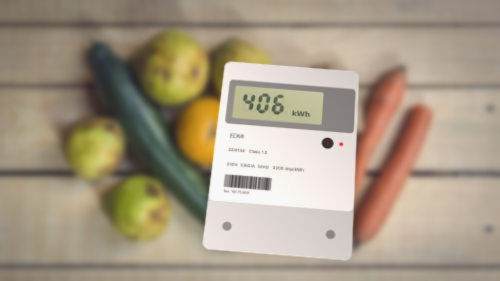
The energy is kWh 406
